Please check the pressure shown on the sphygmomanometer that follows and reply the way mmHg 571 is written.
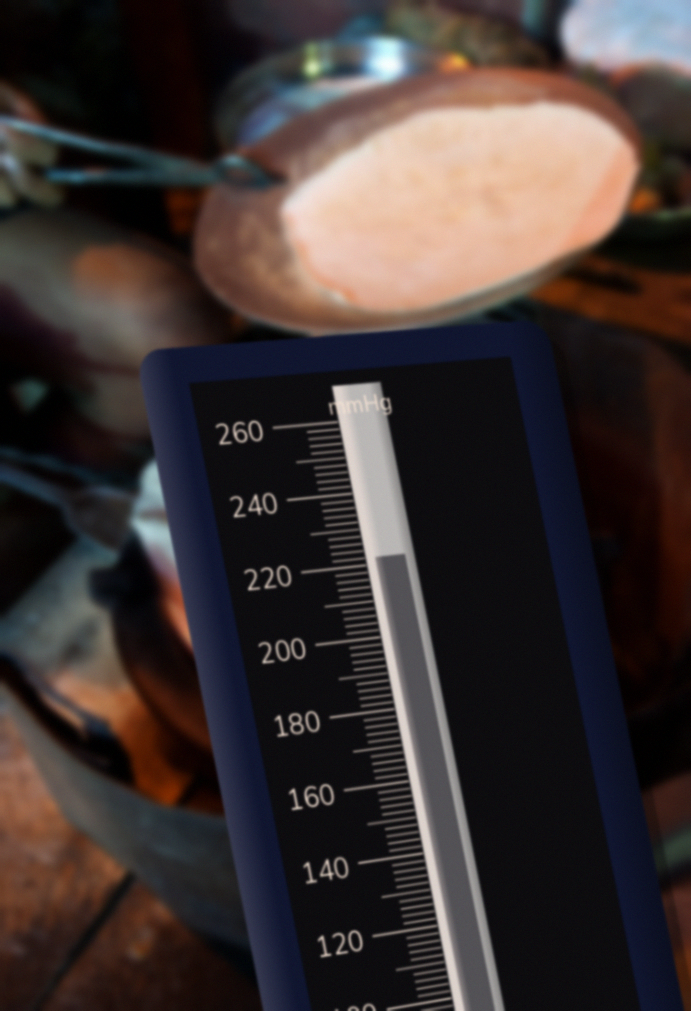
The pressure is mmHg 222
